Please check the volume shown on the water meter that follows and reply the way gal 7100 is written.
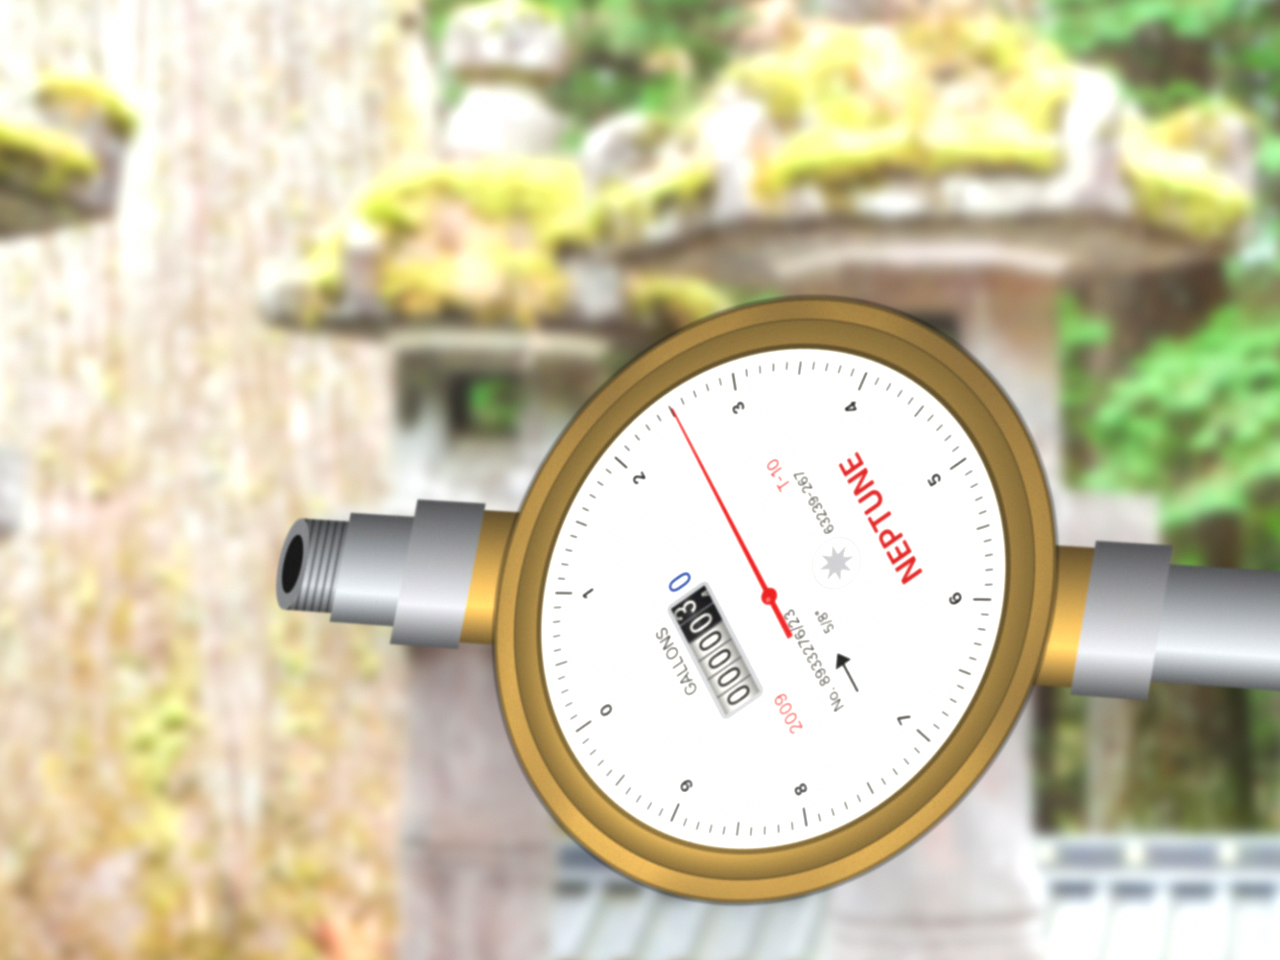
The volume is gal 32.5
